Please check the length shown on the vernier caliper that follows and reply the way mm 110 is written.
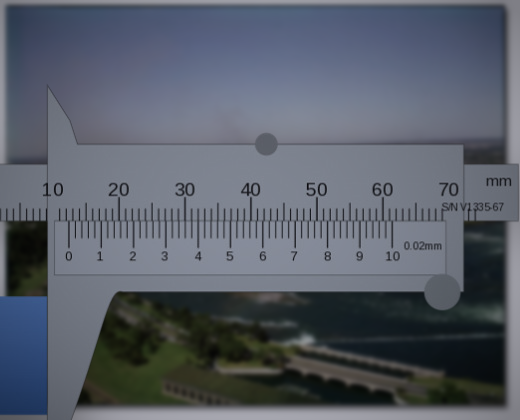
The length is mm 12.4
